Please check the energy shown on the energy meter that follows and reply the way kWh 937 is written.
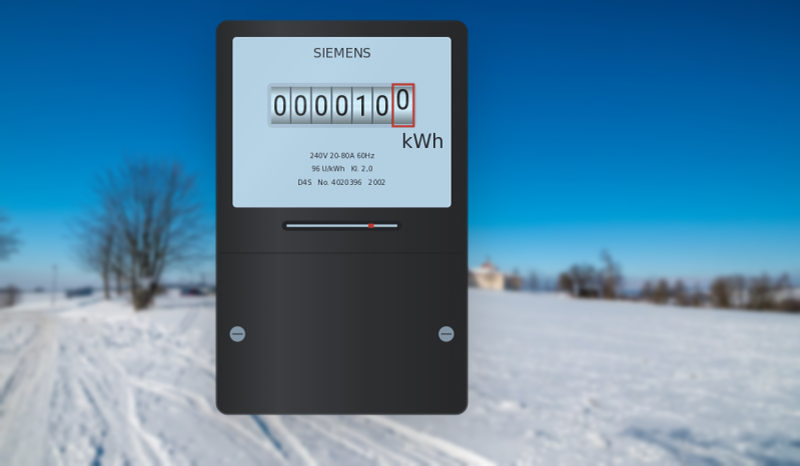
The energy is kWh 10.0
